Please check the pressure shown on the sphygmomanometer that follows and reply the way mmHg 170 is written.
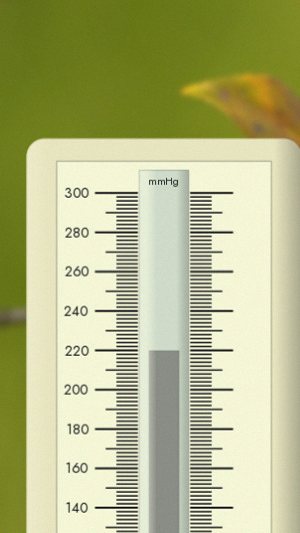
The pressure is mmHg 220
